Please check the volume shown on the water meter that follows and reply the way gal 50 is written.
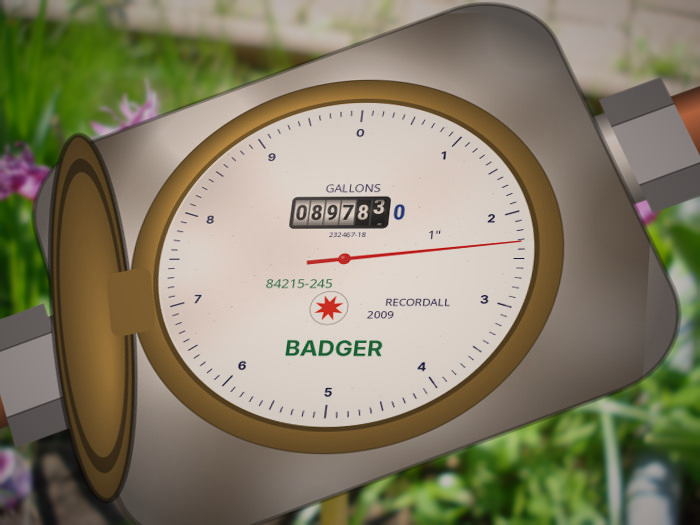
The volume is gal 897832.3
